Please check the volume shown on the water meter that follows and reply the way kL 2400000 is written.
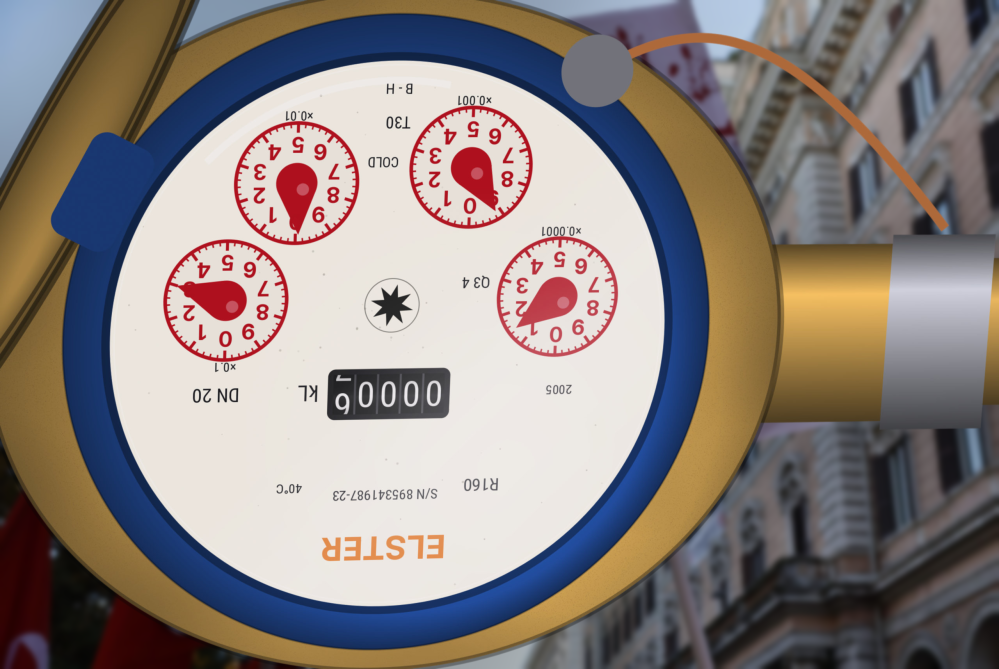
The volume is kL 6.2991
